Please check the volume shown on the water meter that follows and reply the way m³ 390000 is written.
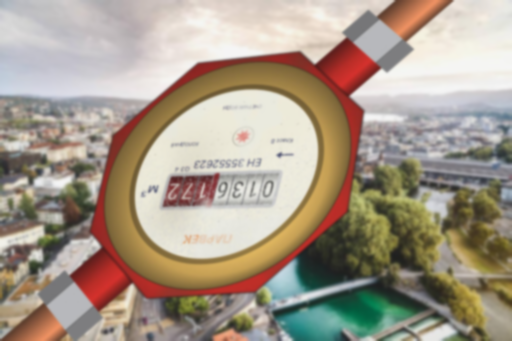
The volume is m³ 136.172
